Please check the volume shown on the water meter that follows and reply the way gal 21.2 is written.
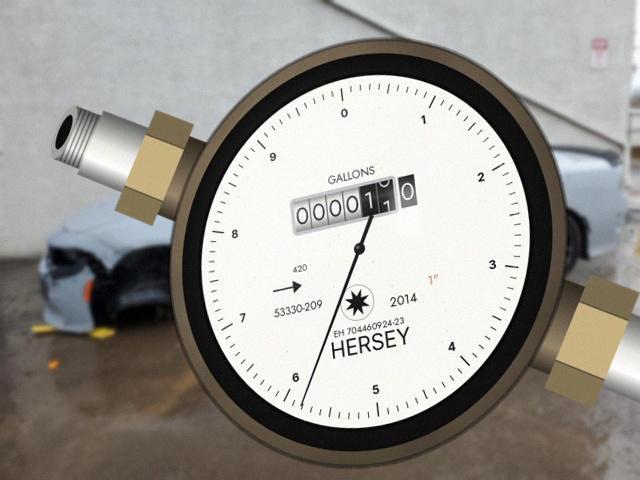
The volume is gal 105.8
